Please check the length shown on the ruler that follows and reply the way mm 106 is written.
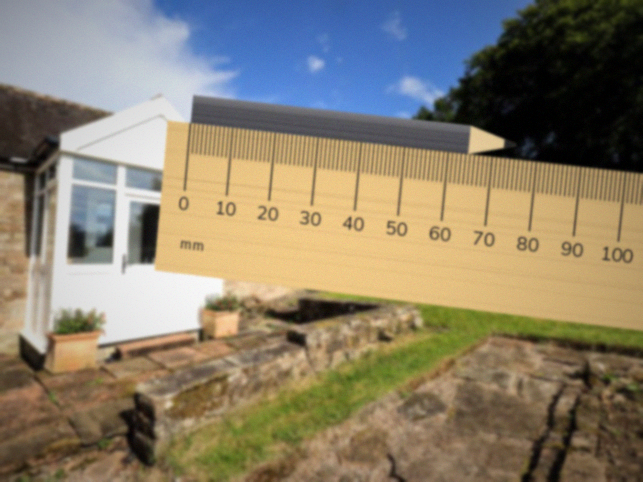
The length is mm 75
